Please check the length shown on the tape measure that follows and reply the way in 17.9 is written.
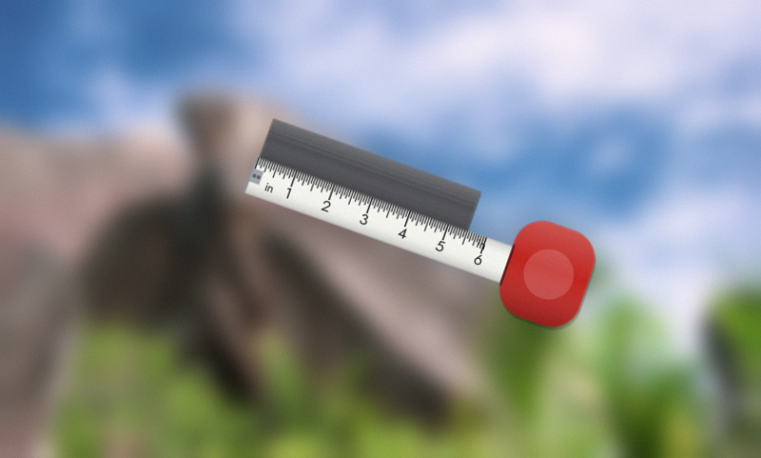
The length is in 5.5
